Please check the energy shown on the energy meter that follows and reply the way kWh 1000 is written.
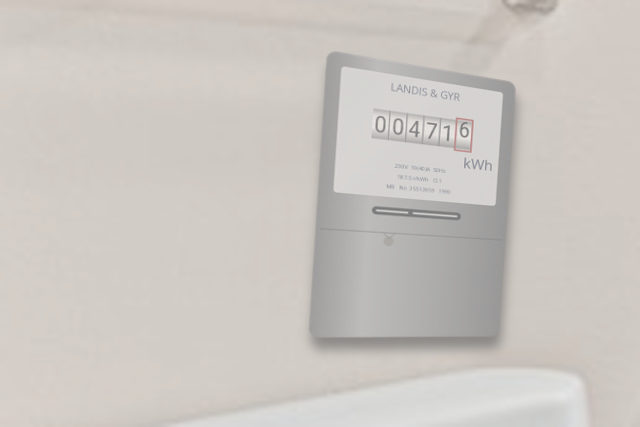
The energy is kWh 471.6
